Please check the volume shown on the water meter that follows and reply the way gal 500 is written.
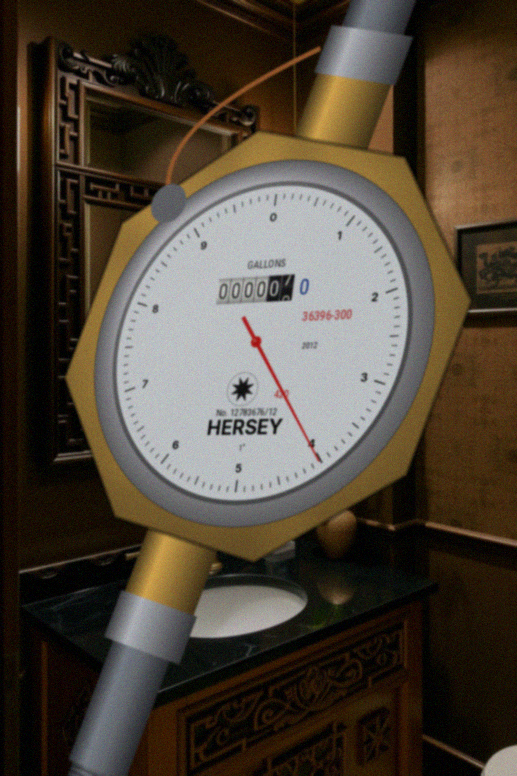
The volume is gal 74.0
